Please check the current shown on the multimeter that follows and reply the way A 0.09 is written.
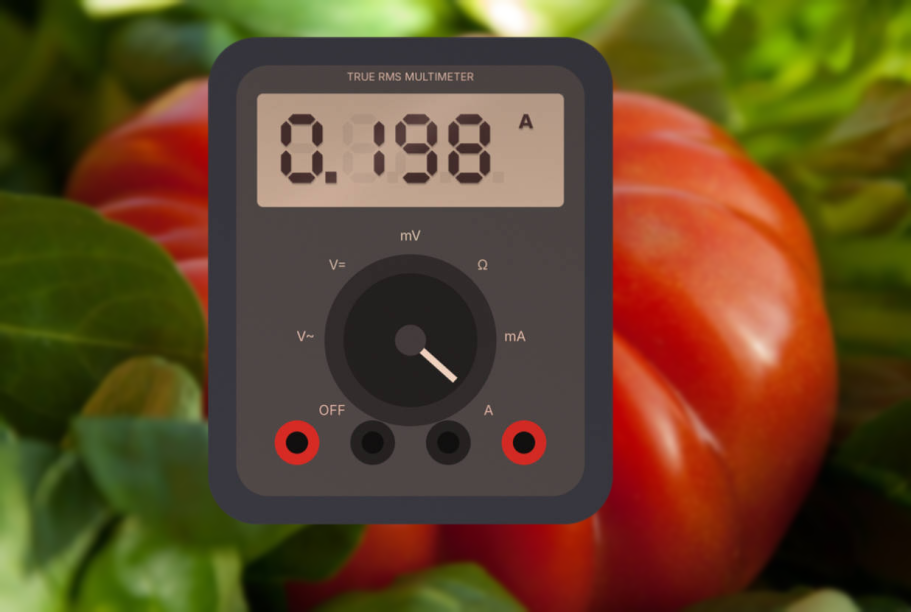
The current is A 0.198
